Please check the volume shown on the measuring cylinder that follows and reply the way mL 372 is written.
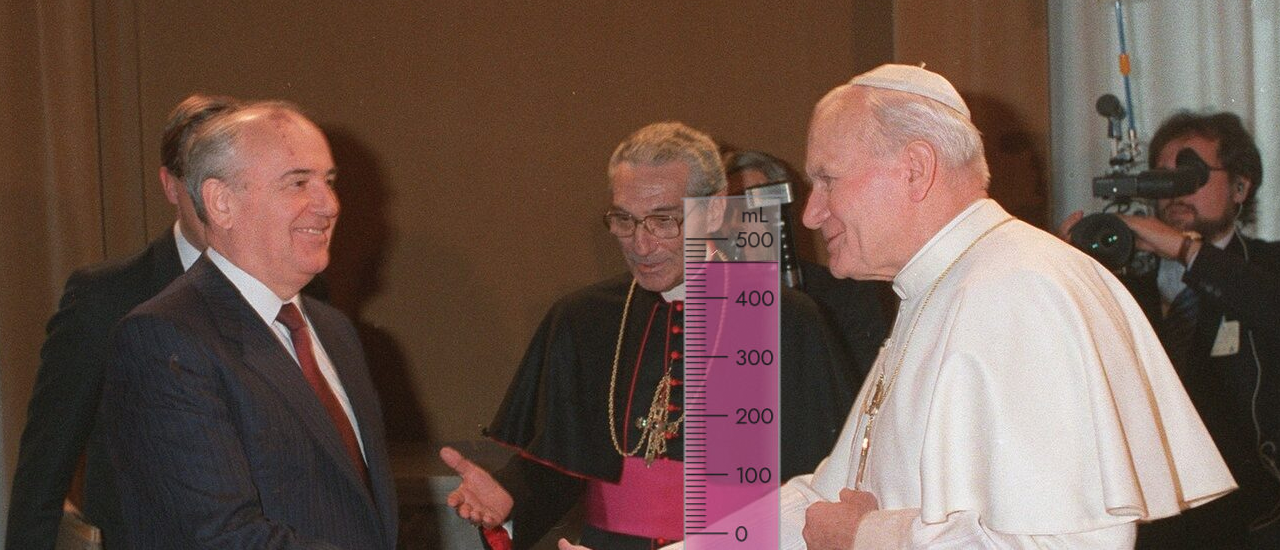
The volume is mL 460
